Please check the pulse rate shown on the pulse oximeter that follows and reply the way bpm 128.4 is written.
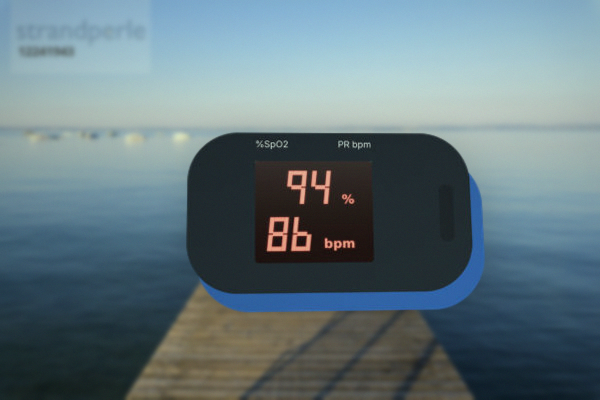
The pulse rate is bpm 86
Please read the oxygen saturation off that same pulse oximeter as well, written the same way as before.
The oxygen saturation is % 94
